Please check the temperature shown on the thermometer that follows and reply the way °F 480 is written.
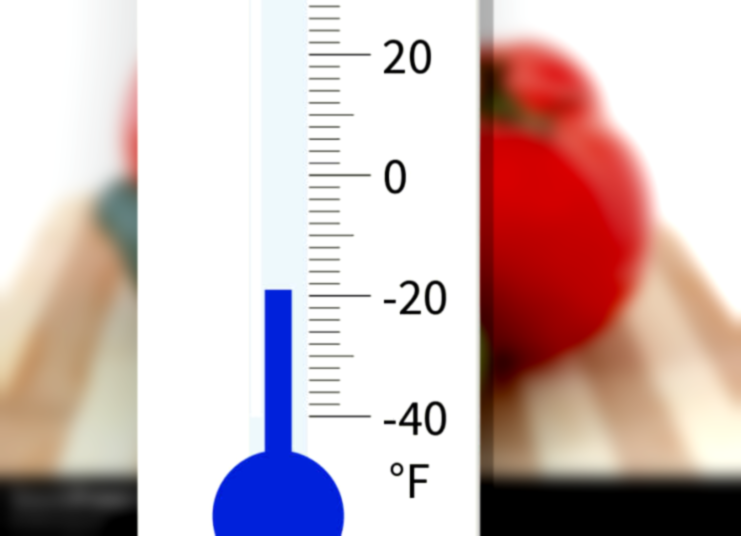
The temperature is °F -19
